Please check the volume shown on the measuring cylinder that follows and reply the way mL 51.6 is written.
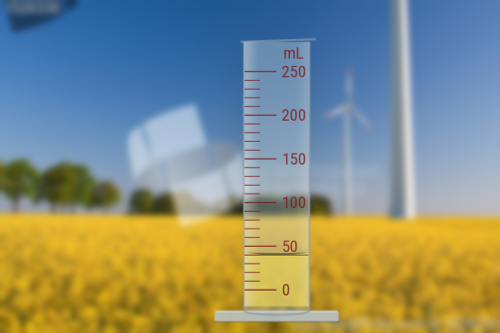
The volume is mL 40
